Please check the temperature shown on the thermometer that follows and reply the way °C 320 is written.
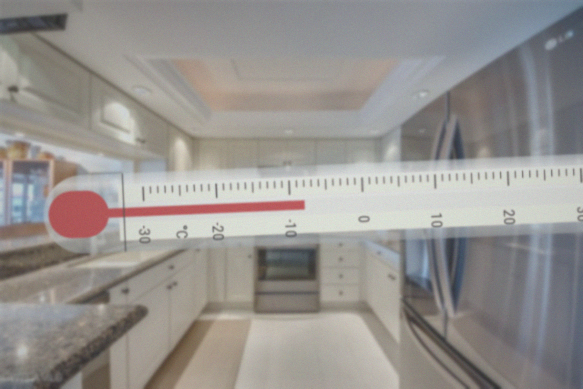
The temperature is °C -8
